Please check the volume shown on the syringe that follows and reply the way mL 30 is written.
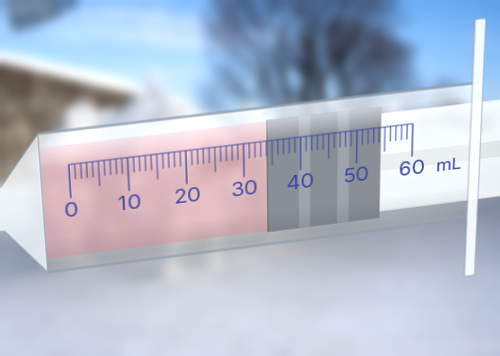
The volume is mL 34
